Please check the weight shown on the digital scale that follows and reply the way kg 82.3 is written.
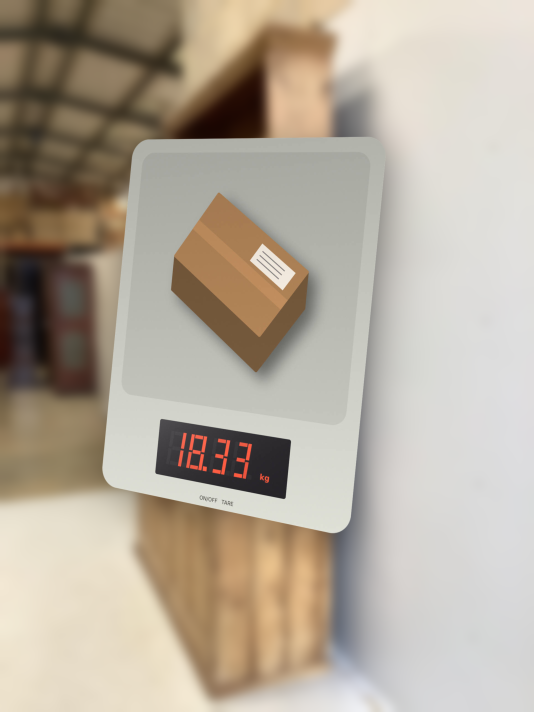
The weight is kg 18.33
